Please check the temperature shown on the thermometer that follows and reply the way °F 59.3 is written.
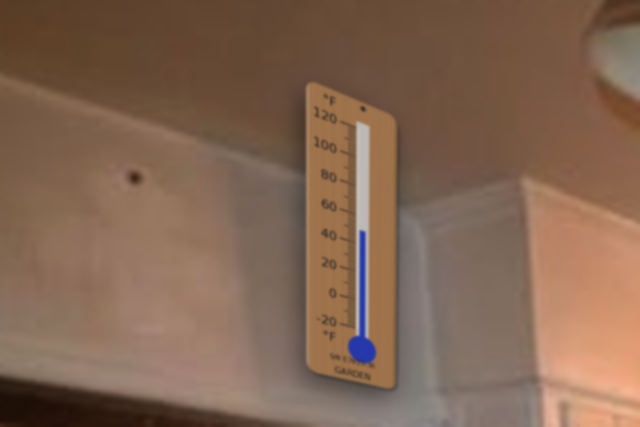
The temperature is °F 50
